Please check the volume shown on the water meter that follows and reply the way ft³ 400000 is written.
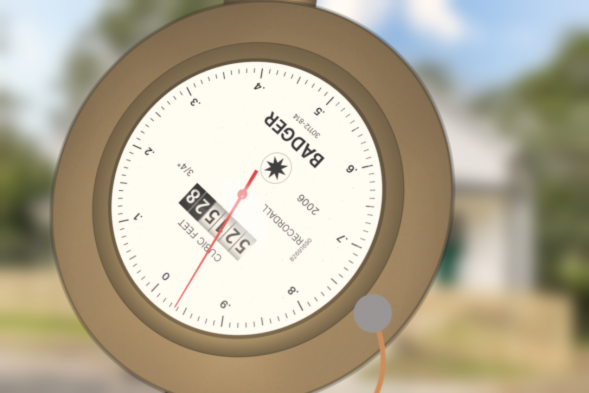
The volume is ft³ 521527.96
